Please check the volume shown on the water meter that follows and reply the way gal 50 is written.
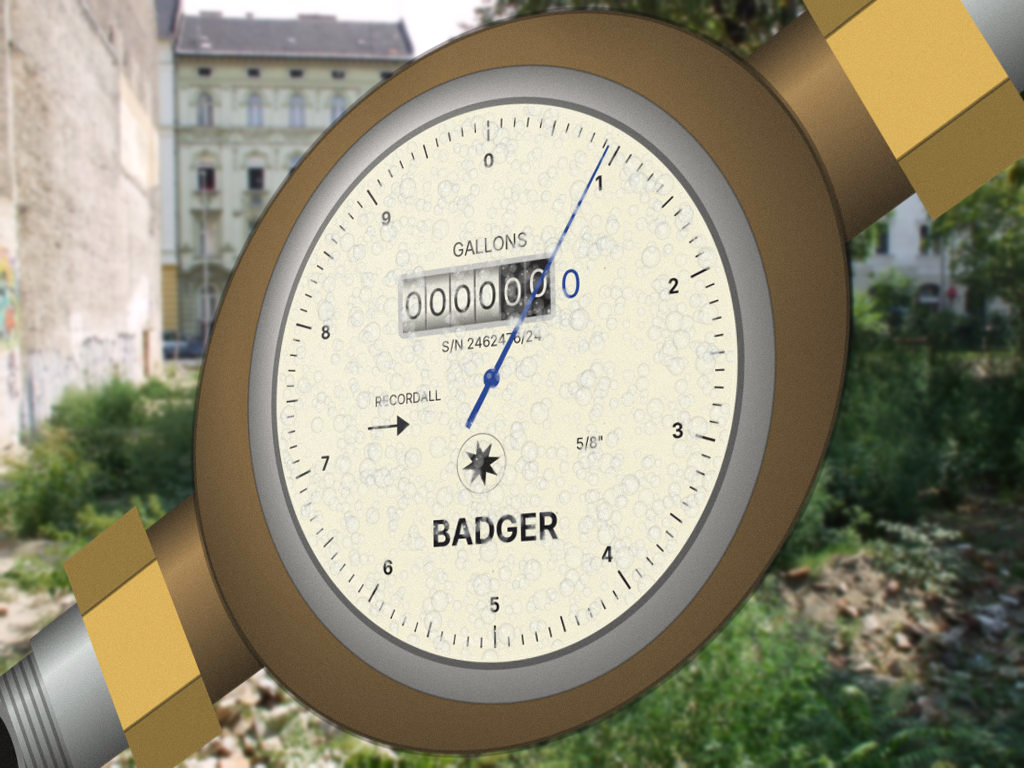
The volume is gal 0.9
